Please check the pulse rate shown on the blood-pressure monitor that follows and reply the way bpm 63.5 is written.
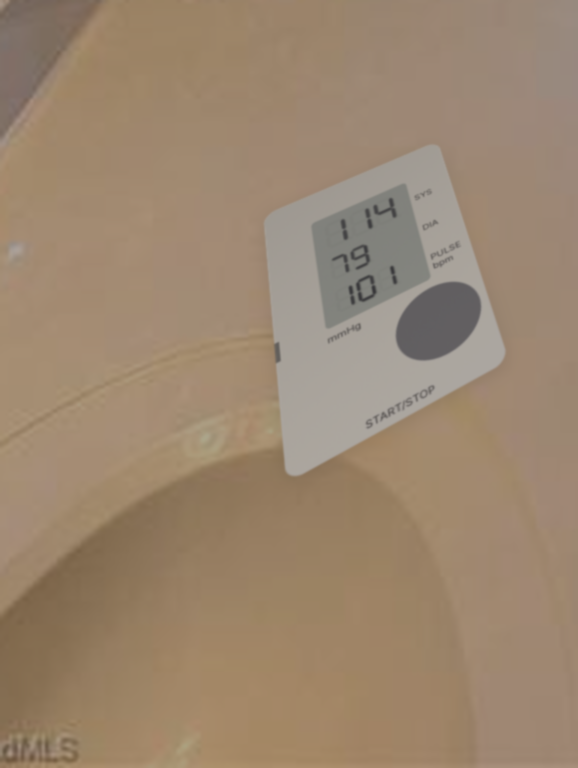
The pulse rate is bpm 101
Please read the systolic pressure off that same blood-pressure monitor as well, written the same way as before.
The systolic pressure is mmHg 114
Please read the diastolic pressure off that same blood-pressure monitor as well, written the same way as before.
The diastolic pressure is mmHg 79
